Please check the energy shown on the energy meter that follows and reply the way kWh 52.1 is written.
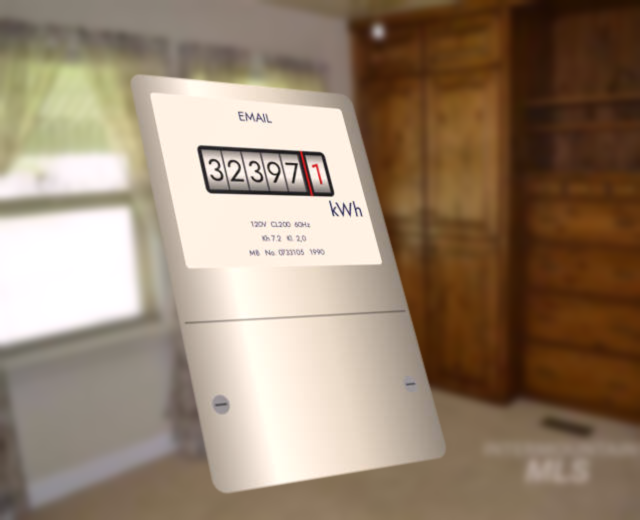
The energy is kWh 32397.1
